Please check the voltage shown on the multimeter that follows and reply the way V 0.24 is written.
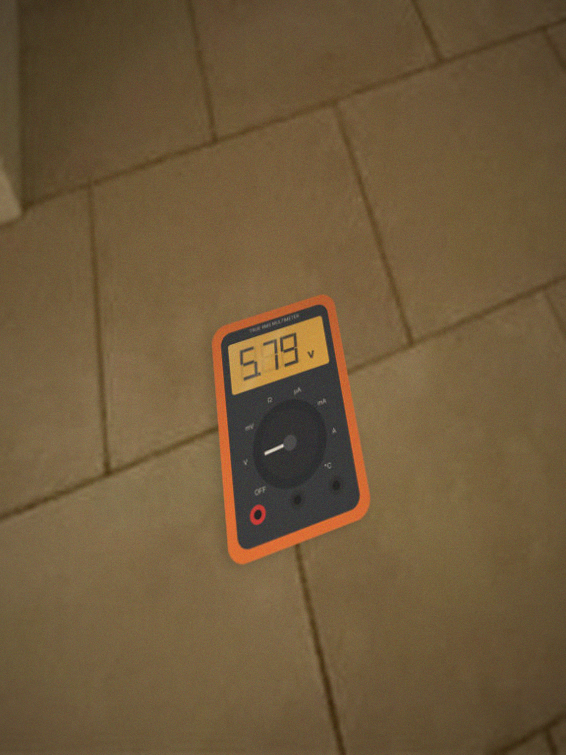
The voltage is V 5.79
